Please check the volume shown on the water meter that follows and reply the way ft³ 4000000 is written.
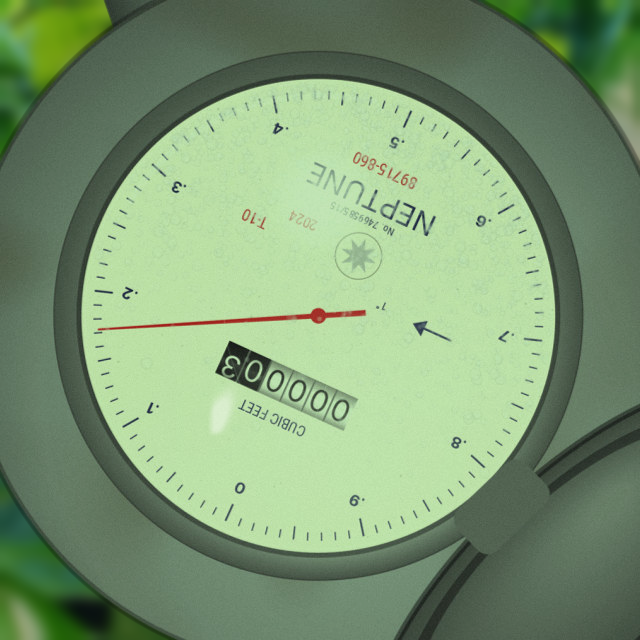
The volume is ft³ 3.17
